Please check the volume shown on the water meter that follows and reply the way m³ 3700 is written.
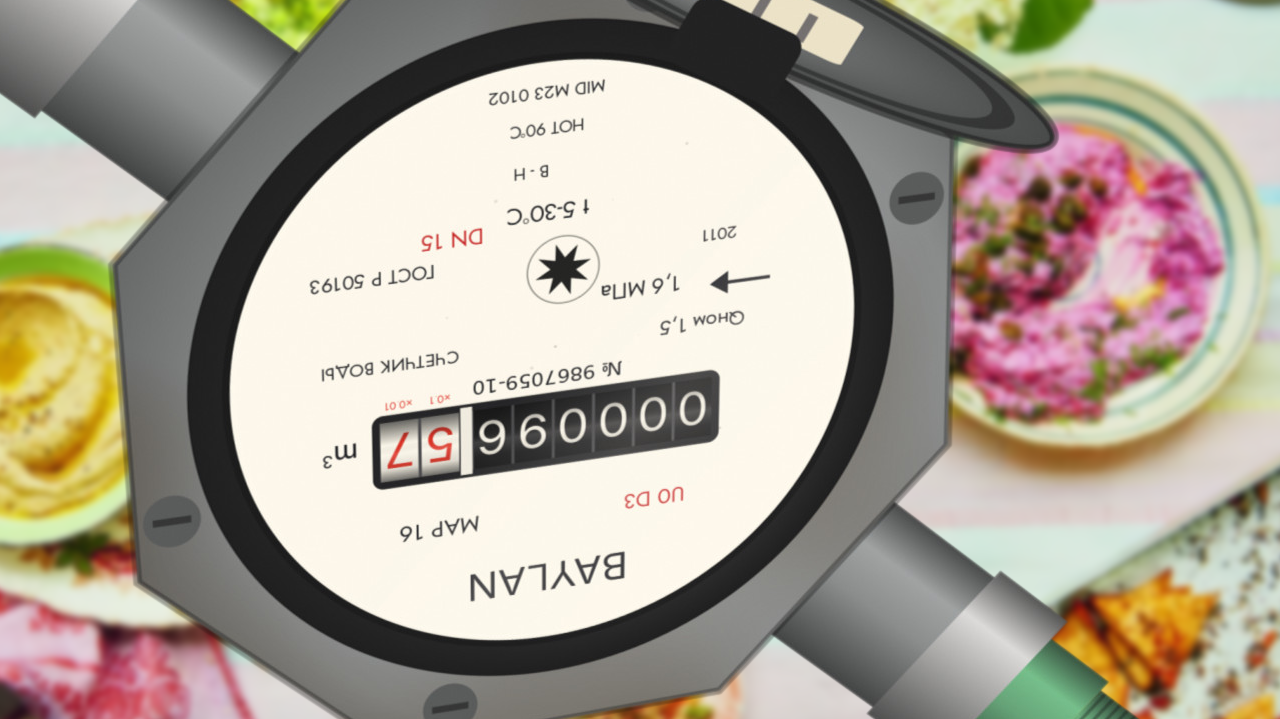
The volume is m³ 96.57
